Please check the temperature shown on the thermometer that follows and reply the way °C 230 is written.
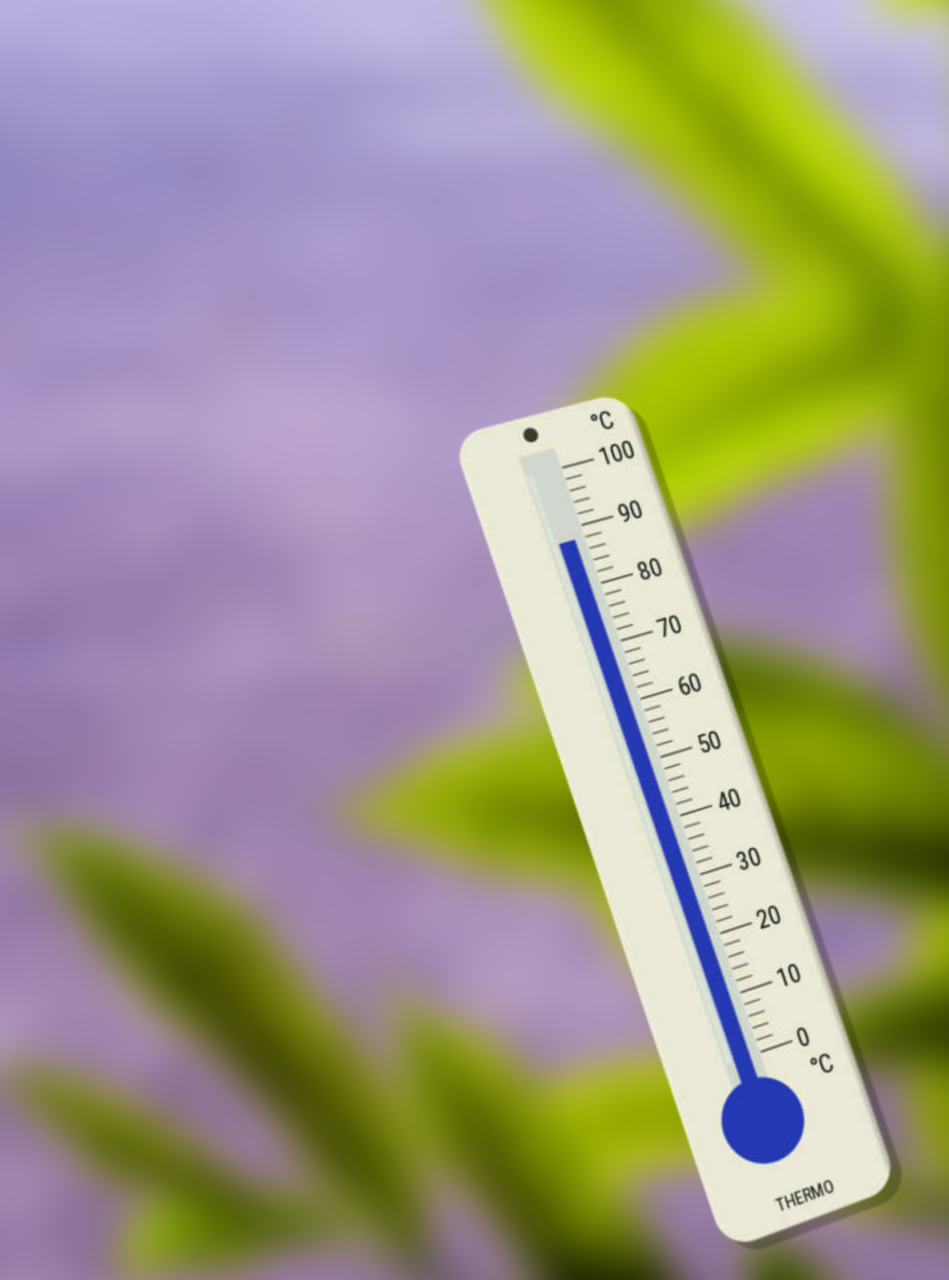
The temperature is °C 88
